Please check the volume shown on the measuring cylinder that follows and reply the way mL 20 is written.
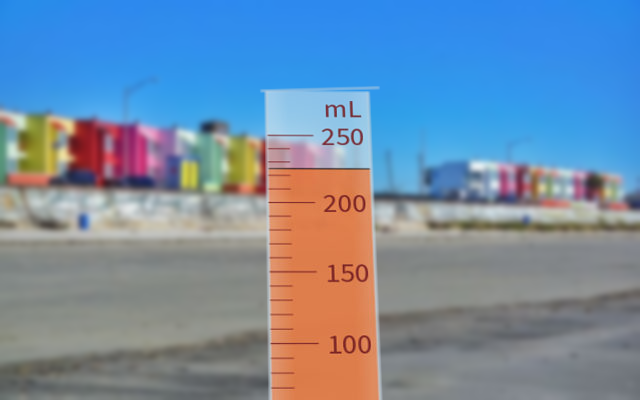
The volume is mL 225
